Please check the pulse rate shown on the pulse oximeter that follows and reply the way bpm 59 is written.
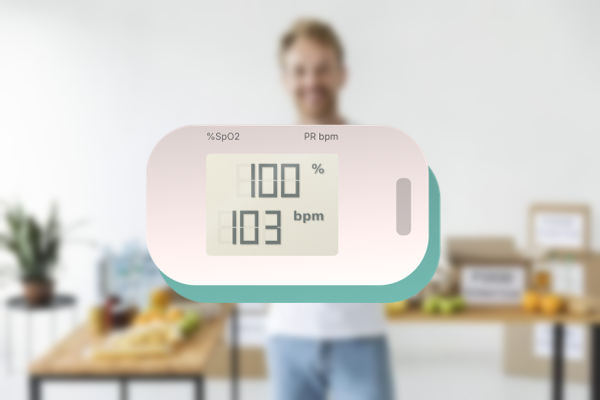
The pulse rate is bpm 103
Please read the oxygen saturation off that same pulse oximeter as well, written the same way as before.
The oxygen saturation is % 100
